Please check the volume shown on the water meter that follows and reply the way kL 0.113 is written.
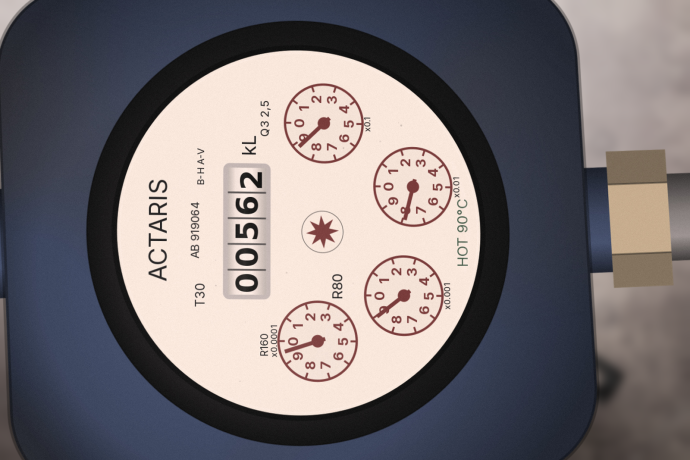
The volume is kL 561.8789
